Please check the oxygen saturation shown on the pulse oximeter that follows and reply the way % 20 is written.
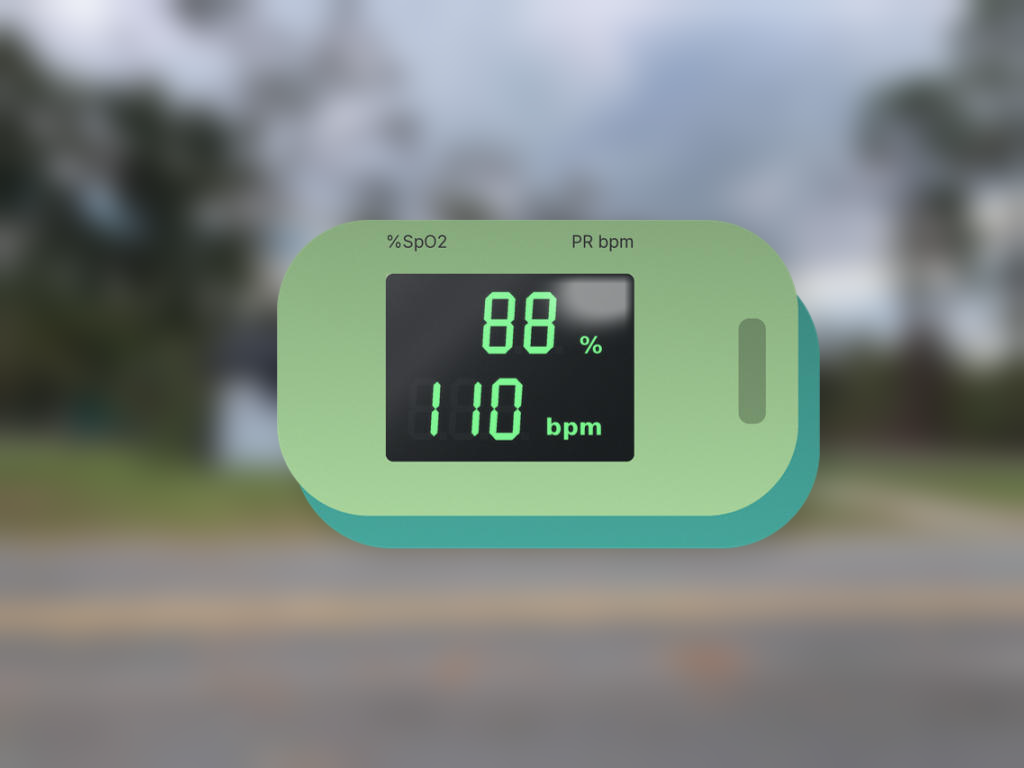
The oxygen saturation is % 88
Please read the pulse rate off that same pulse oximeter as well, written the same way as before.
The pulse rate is bpm 110
